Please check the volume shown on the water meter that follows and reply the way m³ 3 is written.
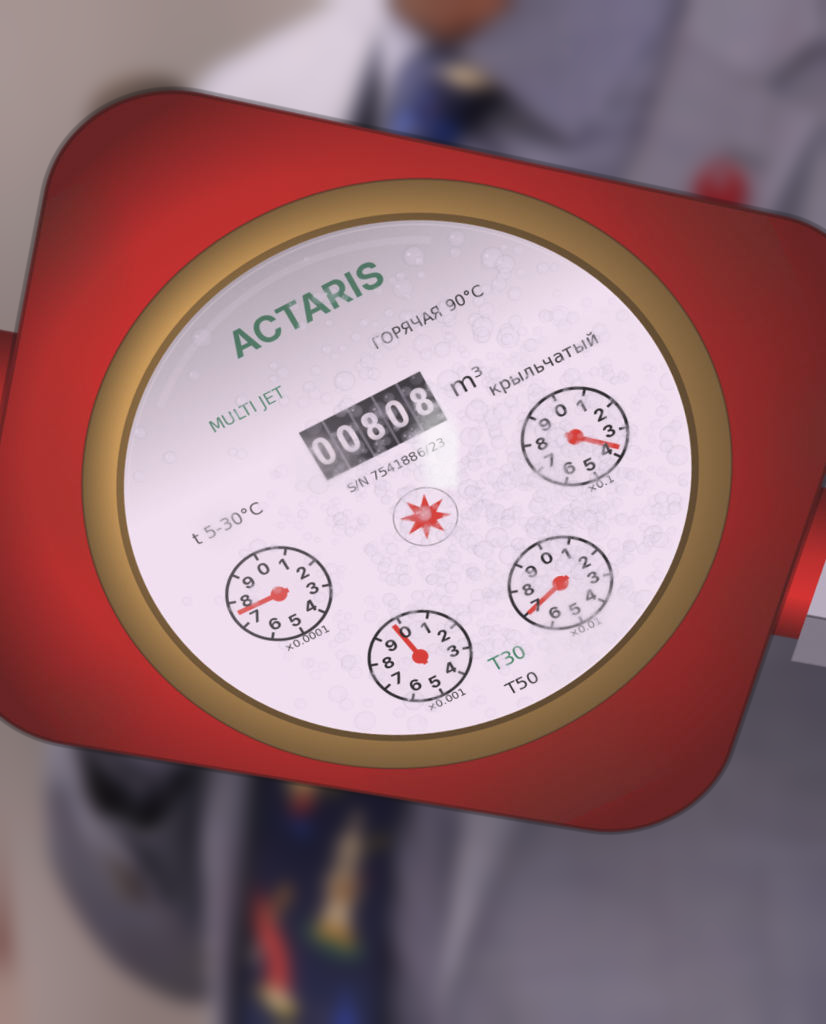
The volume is m³ 808.3697
